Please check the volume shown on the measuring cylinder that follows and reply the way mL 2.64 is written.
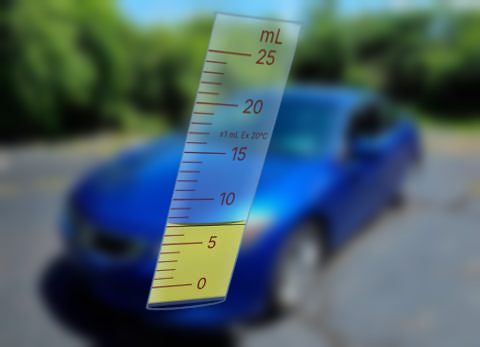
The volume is mL 7
